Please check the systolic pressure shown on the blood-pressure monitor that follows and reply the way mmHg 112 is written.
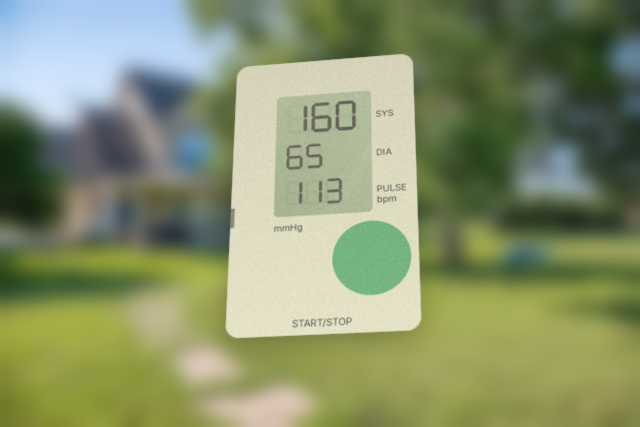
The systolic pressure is mmHg 160
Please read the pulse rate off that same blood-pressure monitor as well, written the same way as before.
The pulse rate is bpm 113
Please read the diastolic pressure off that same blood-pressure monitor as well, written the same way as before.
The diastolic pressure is mmHg 65
